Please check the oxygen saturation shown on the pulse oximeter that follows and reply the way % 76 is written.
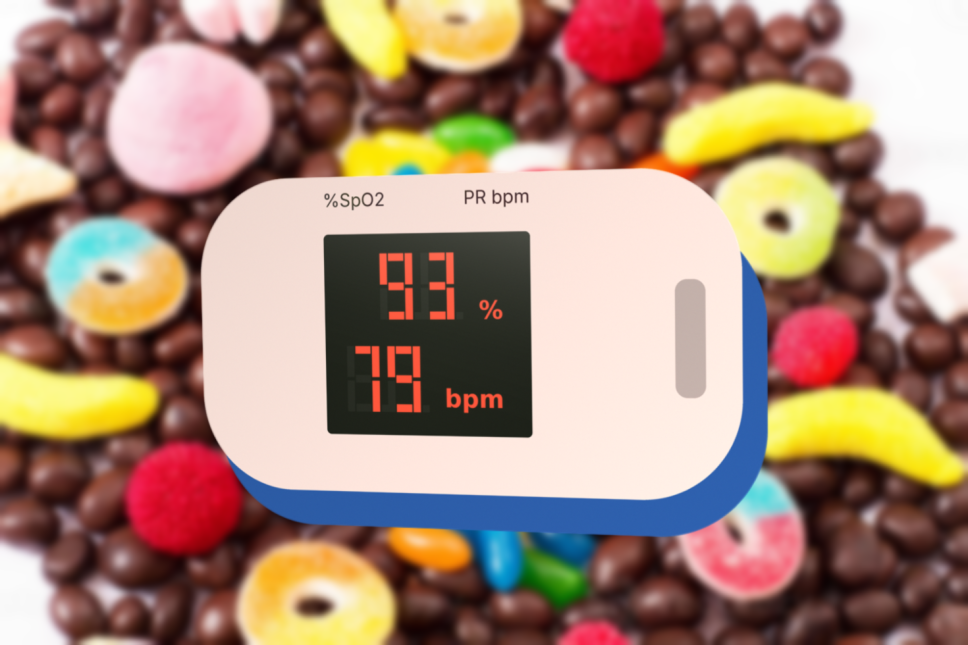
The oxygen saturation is % 93
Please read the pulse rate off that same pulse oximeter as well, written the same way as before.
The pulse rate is bpm 79
